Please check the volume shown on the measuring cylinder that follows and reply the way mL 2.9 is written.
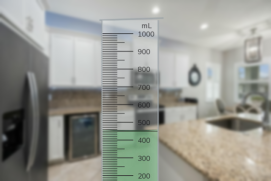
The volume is mL 450
